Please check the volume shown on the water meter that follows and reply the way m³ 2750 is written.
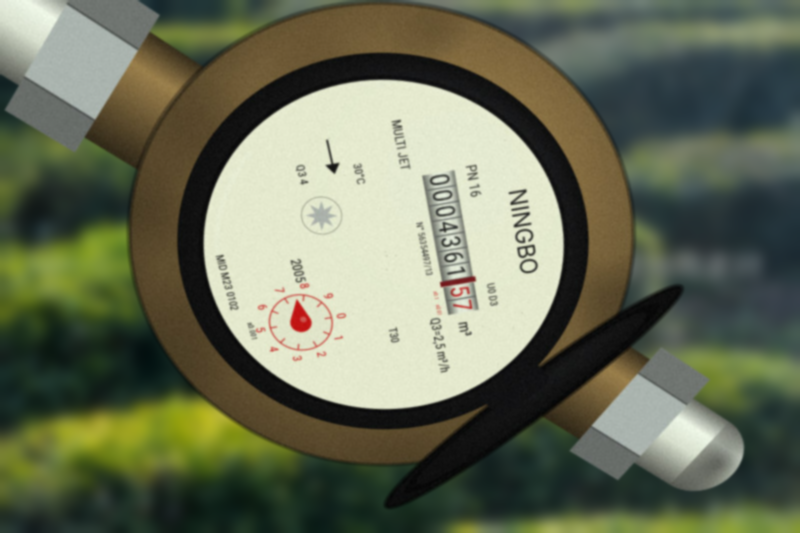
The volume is m³ 4361.577
